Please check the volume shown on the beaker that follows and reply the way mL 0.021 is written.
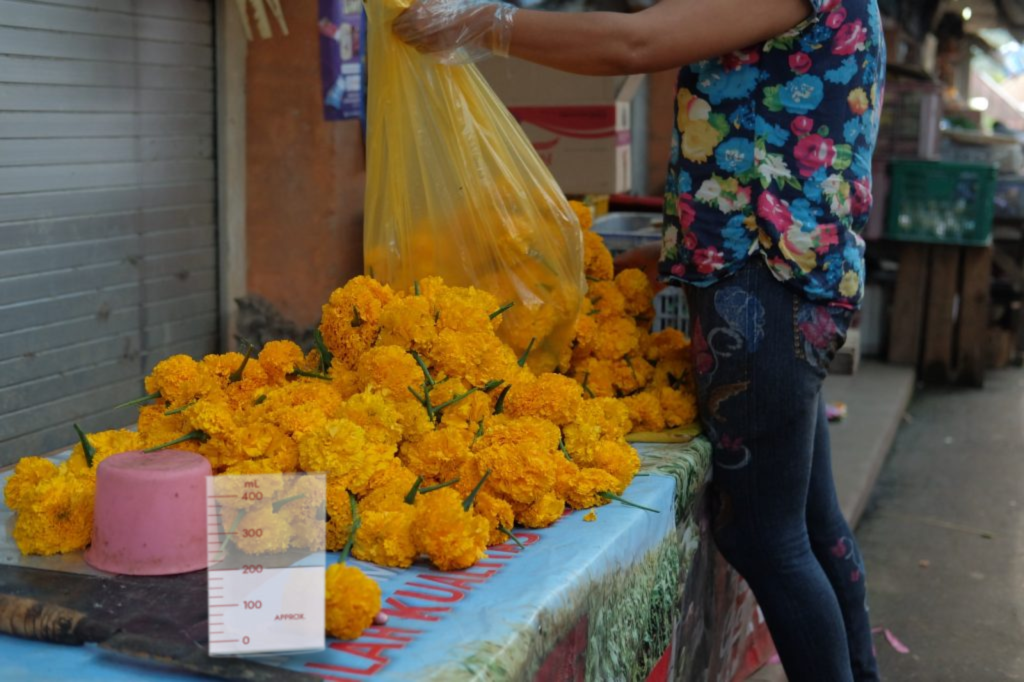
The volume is mL 200
